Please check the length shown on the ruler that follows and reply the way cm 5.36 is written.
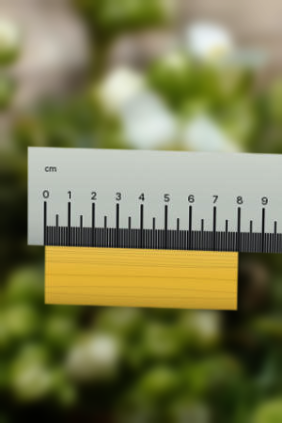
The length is cm 8
